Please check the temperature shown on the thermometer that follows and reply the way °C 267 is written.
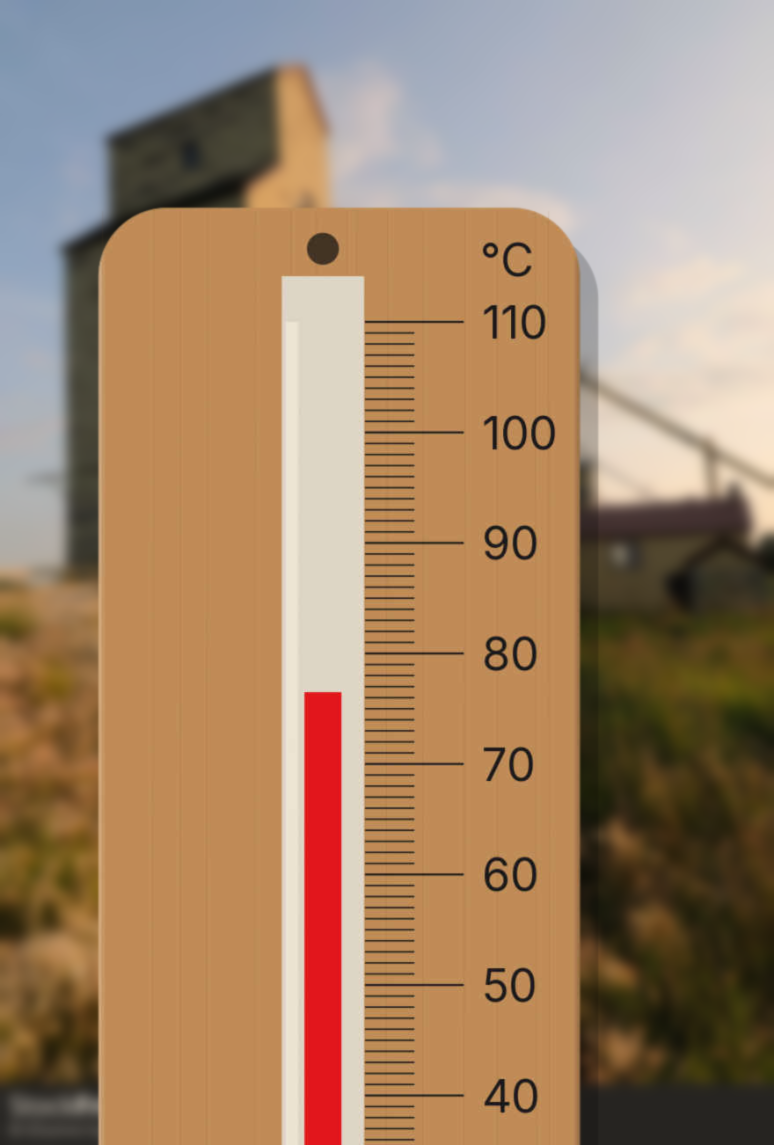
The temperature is °C 76.5
